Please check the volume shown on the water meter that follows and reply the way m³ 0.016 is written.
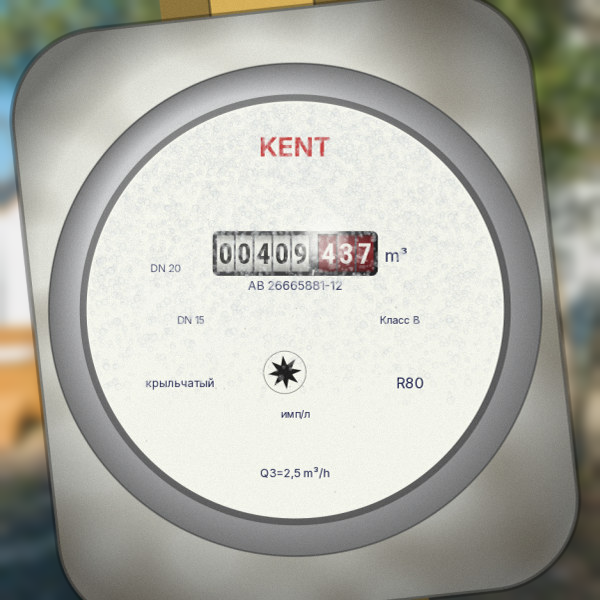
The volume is m³ 409.437
